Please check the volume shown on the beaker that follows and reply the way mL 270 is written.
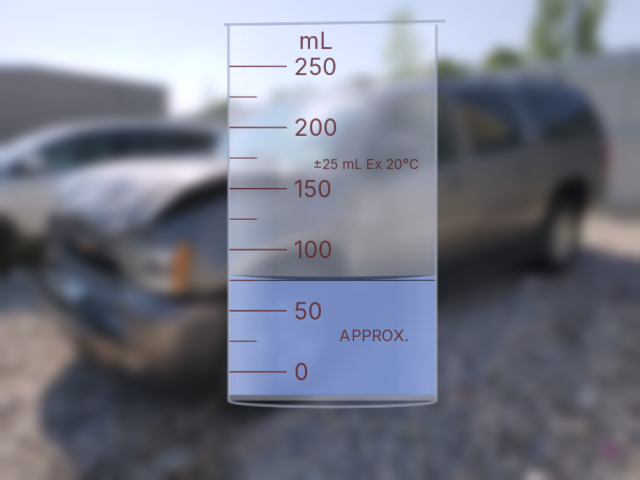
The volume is mL 75
